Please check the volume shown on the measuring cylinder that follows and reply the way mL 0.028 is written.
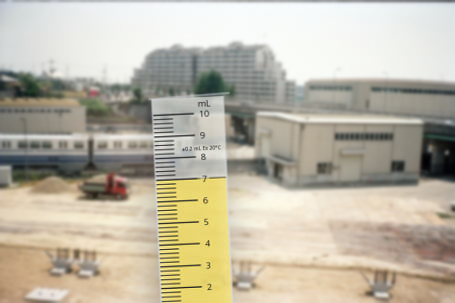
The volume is mL 7
